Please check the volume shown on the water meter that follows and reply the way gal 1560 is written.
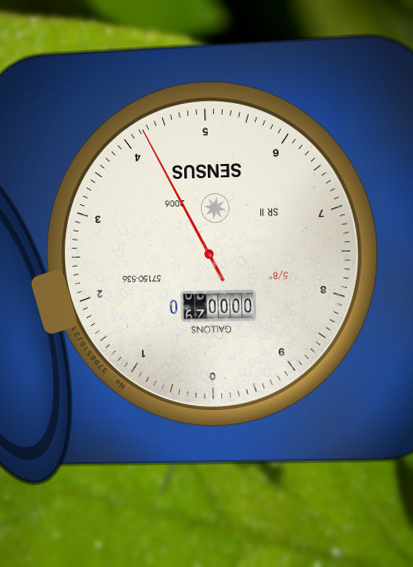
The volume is gal 294.2
